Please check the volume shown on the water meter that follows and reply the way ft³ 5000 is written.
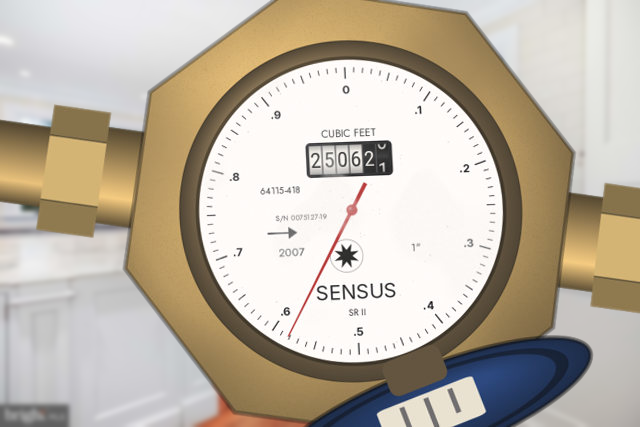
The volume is ft³ 250620.58
